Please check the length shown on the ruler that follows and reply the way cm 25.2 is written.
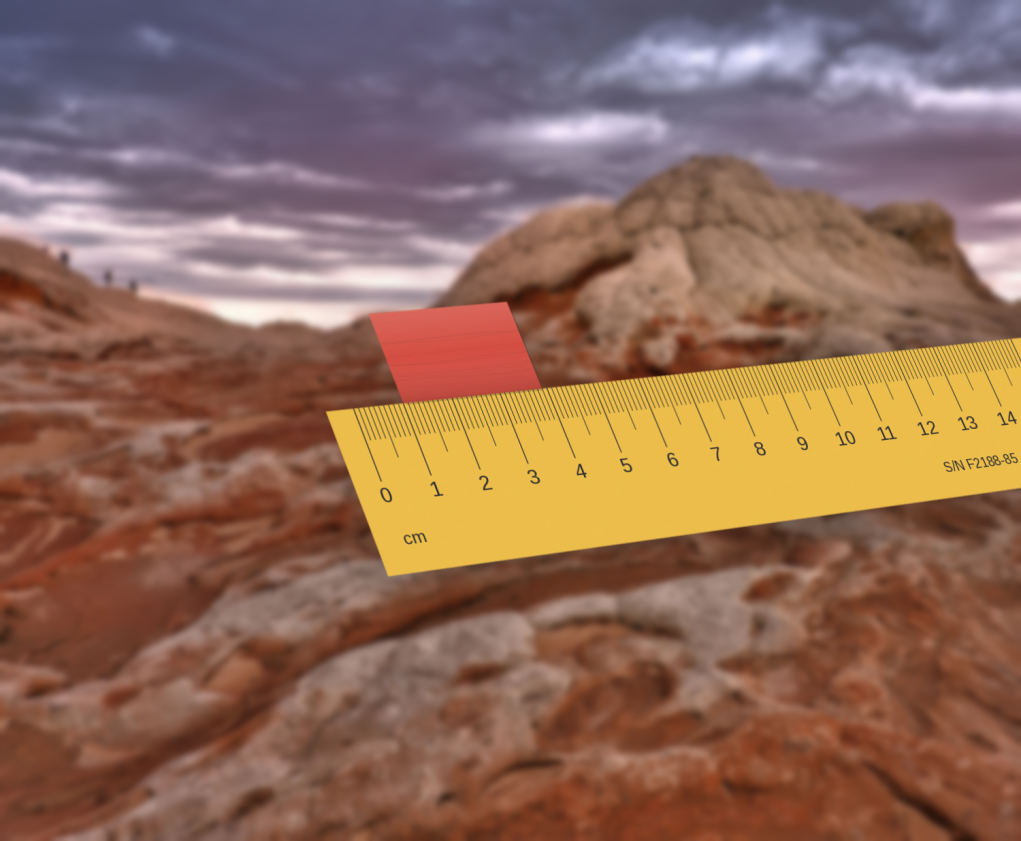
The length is cm 2.9
